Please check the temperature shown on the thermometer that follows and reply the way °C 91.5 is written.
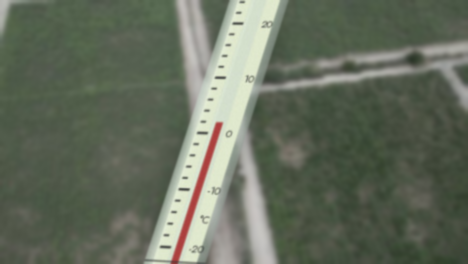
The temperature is °C 2
